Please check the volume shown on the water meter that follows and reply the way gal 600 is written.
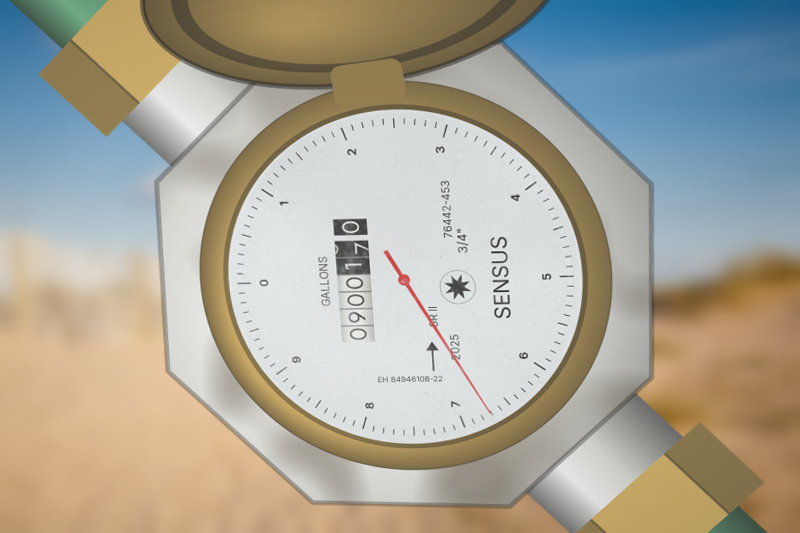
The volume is gal 900166.7
